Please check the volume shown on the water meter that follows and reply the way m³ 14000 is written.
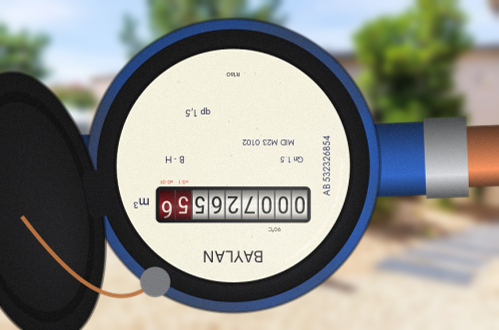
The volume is m³ 7265.56
